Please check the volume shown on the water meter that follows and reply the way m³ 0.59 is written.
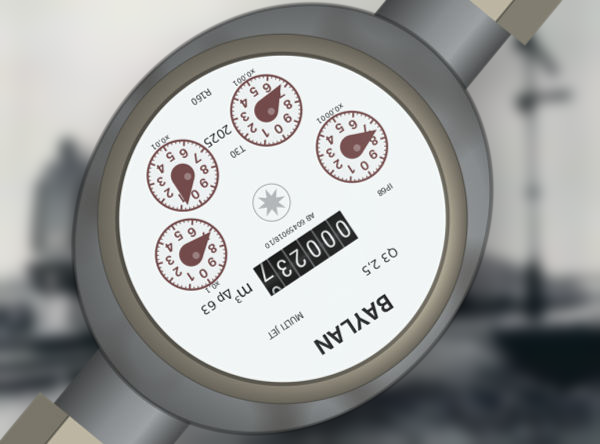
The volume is m³ 236.7067
